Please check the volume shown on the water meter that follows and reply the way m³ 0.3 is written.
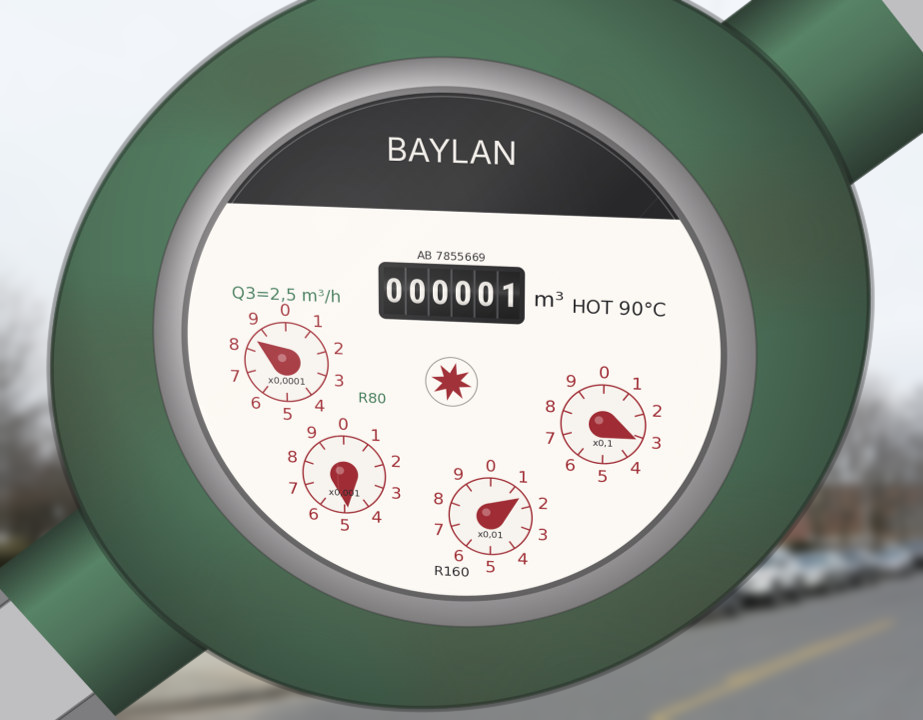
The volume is m³ 1.3148
